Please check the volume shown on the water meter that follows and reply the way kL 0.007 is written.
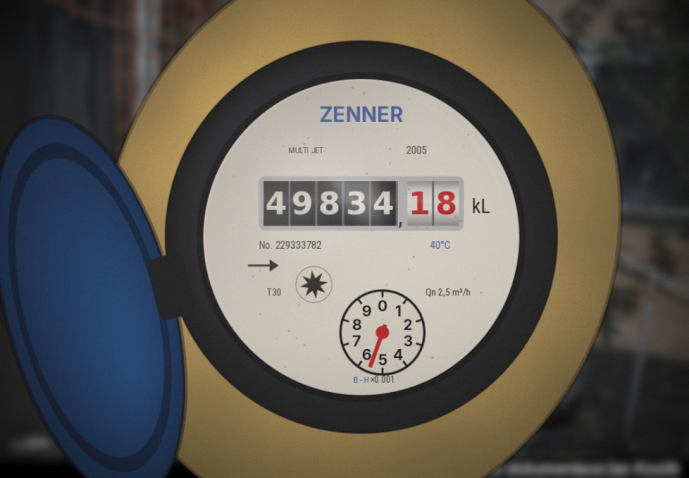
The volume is kL 49834.185
